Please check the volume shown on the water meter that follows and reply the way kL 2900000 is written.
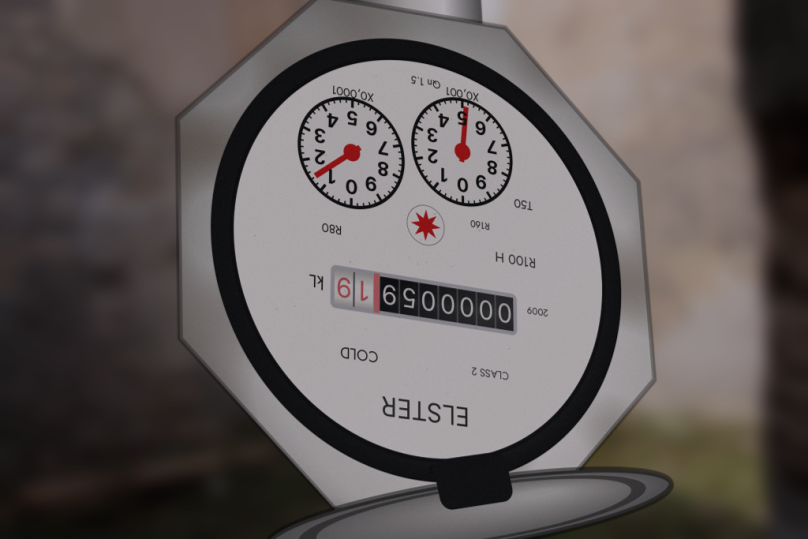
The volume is kL 59.1951
